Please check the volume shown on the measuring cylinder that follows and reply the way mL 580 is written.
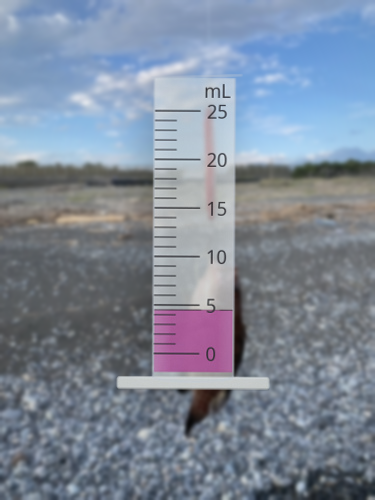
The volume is mL 4.5
